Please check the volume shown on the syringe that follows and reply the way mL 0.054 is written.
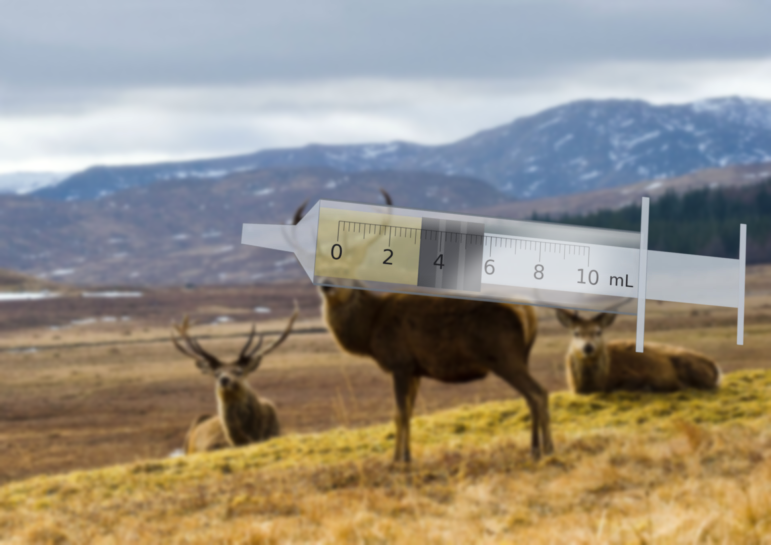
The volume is mL 3.2
